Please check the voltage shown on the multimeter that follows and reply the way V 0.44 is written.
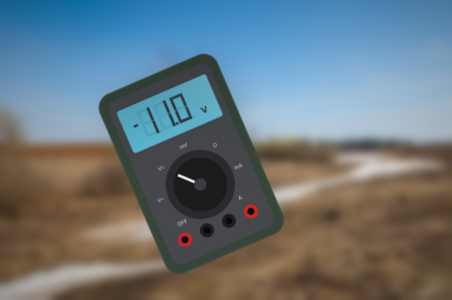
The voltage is V -11.0
